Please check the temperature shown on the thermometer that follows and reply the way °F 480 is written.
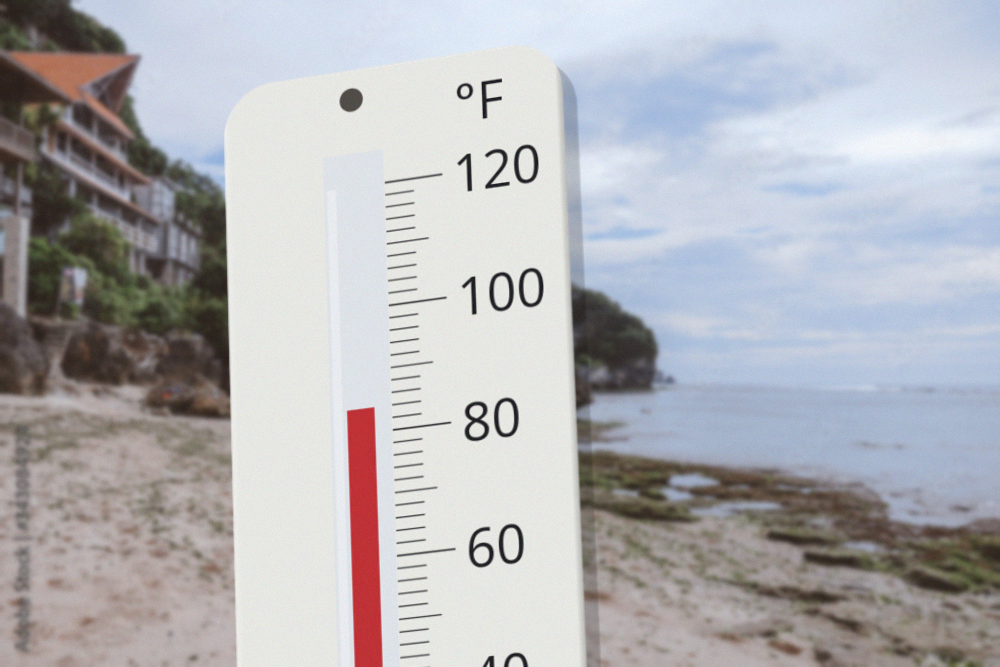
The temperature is °F 84
